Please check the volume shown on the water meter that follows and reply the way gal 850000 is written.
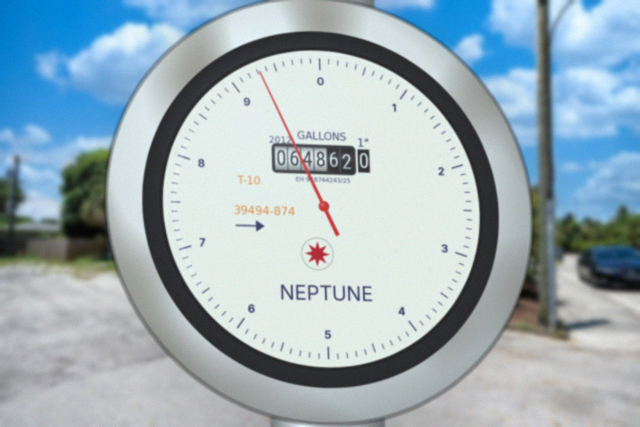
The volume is gal 648619.3
